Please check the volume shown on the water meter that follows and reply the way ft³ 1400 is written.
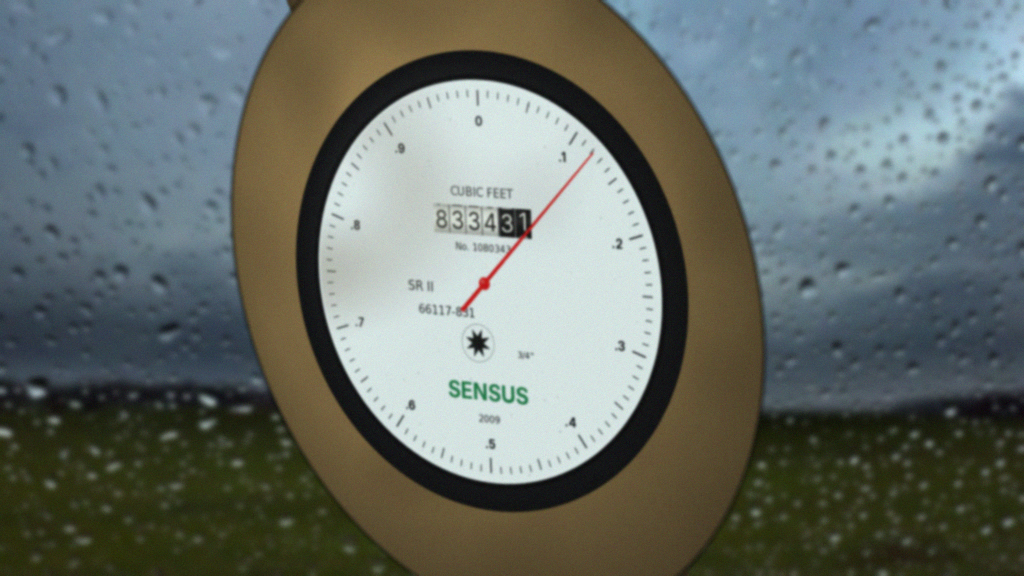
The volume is ft³ 833431.12
